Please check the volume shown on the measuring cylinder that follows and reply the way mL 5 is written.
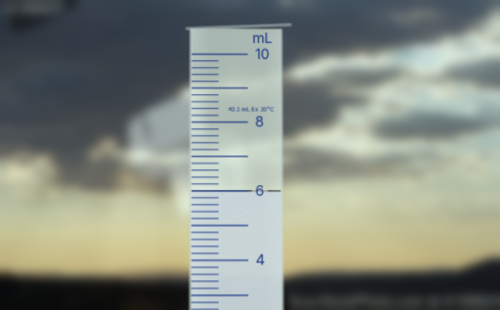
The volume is mL 6
